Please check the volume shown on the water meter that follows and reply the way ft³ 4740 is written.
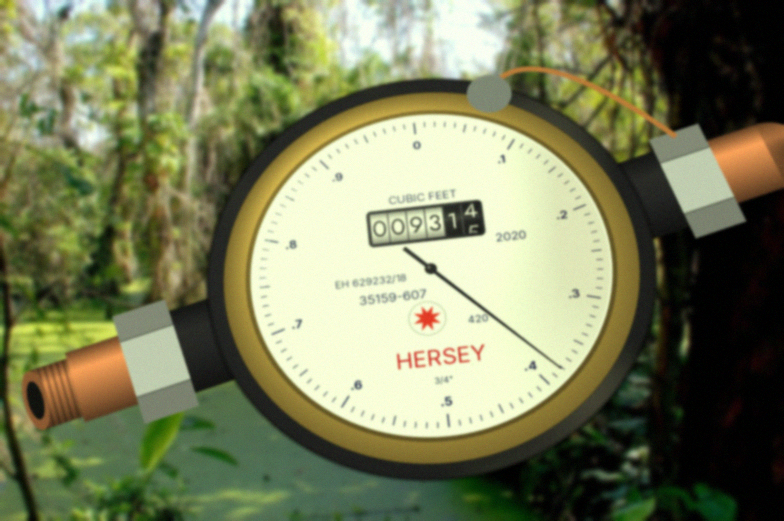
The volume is ft³ 9314.38
